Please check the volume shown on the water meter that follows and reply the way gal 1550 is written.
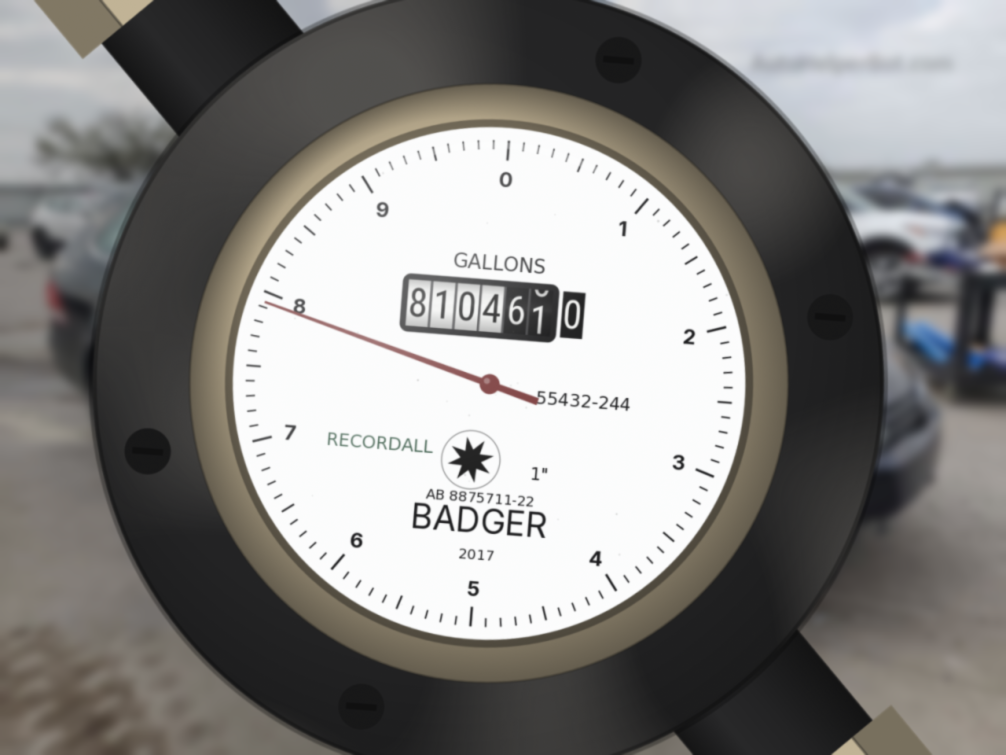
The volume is gal 8104607.9
